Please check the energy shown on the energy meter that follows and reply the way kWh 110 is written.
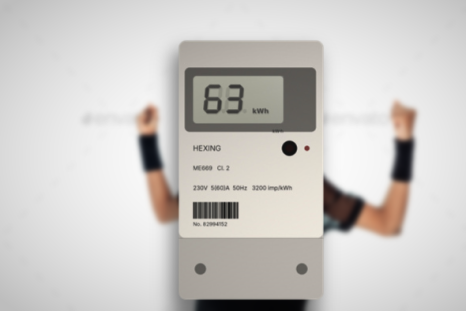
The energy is kWh 63
